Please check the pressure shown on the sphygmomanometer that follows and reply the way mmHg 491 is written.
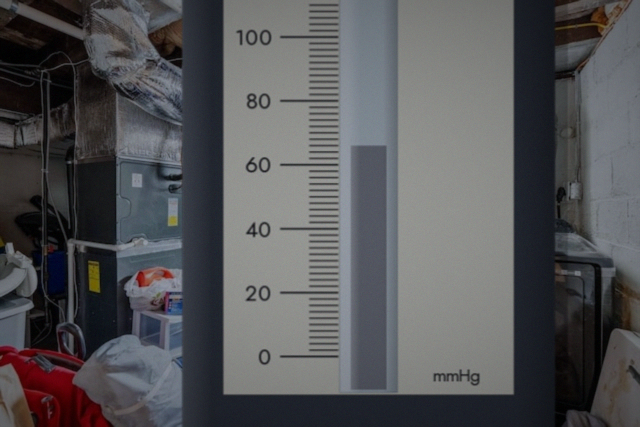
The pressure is mmHg 66
